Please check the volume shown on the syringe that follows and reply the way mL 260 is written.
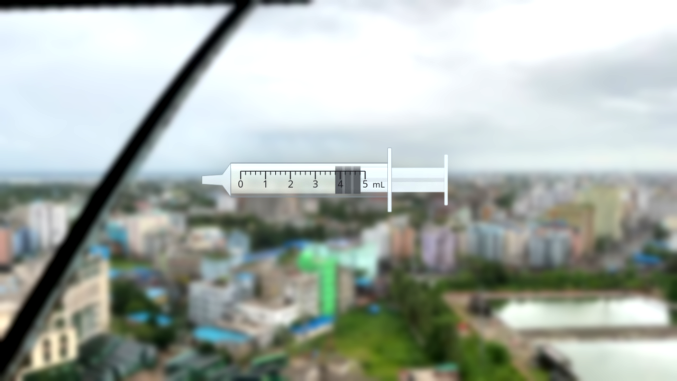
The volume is mL 3.8
